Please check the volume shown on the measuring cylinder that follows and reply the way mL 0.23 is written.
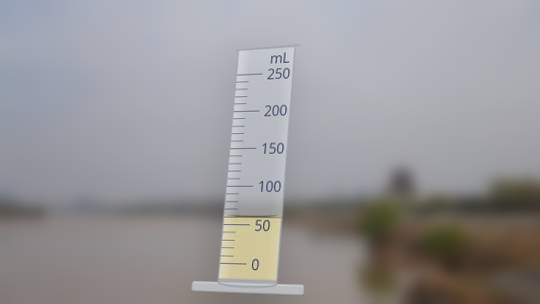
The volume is mL 60
